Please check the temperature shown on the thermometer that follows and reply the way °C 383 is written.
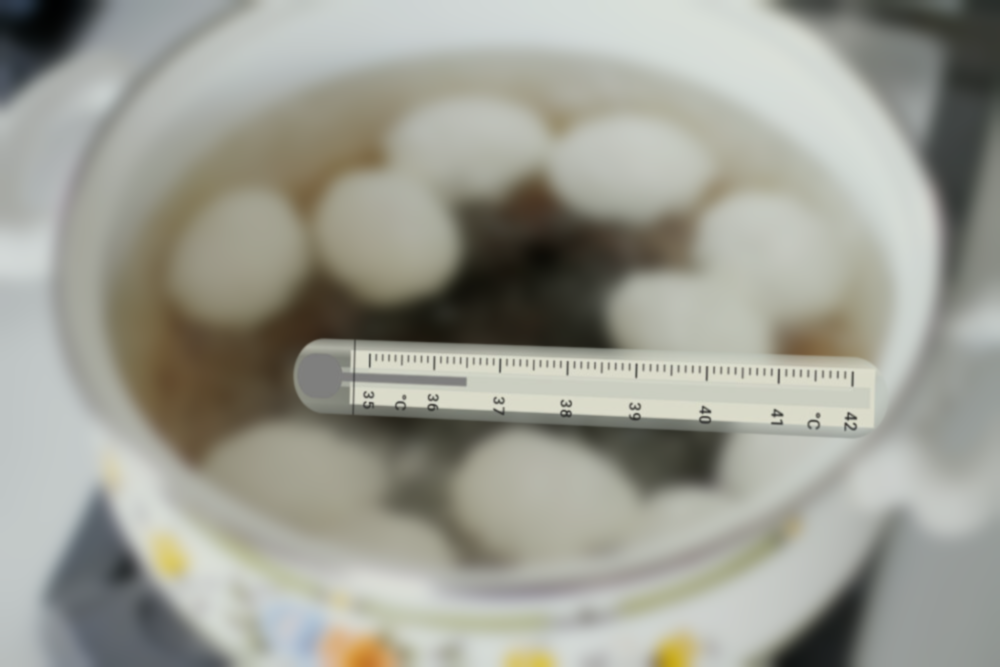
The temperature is °C 36.5
